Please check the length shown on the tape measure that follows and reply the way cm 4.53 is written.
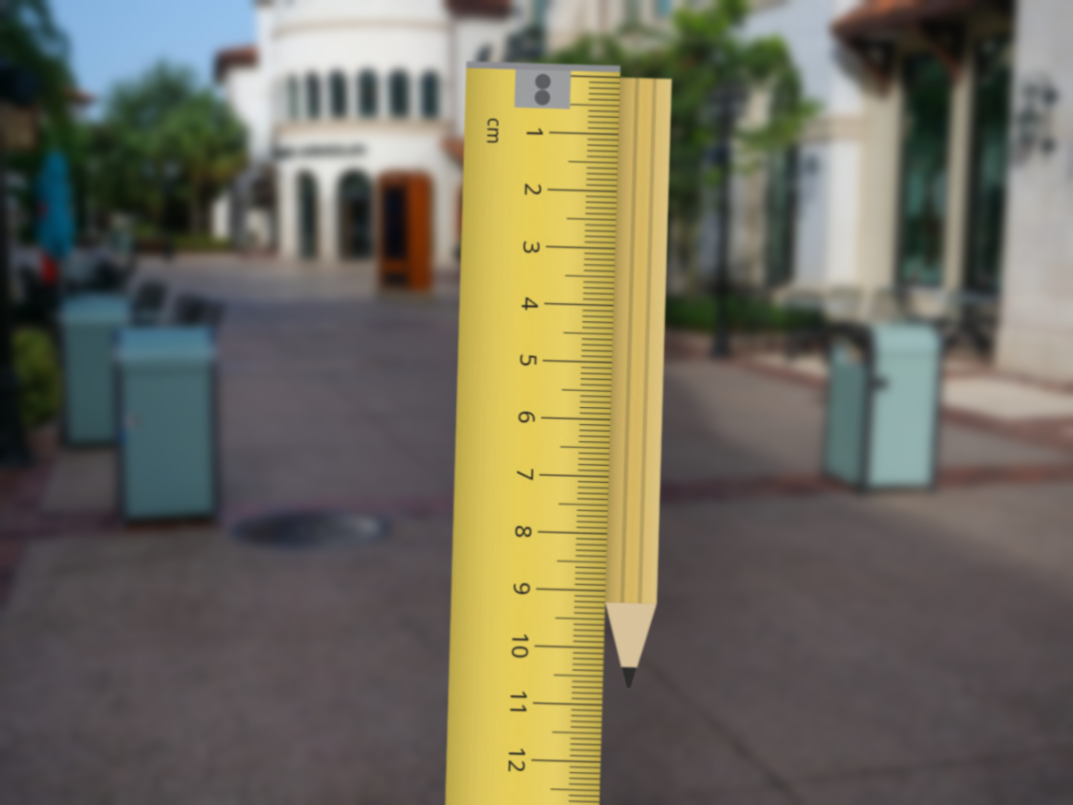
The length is cm 10.7
